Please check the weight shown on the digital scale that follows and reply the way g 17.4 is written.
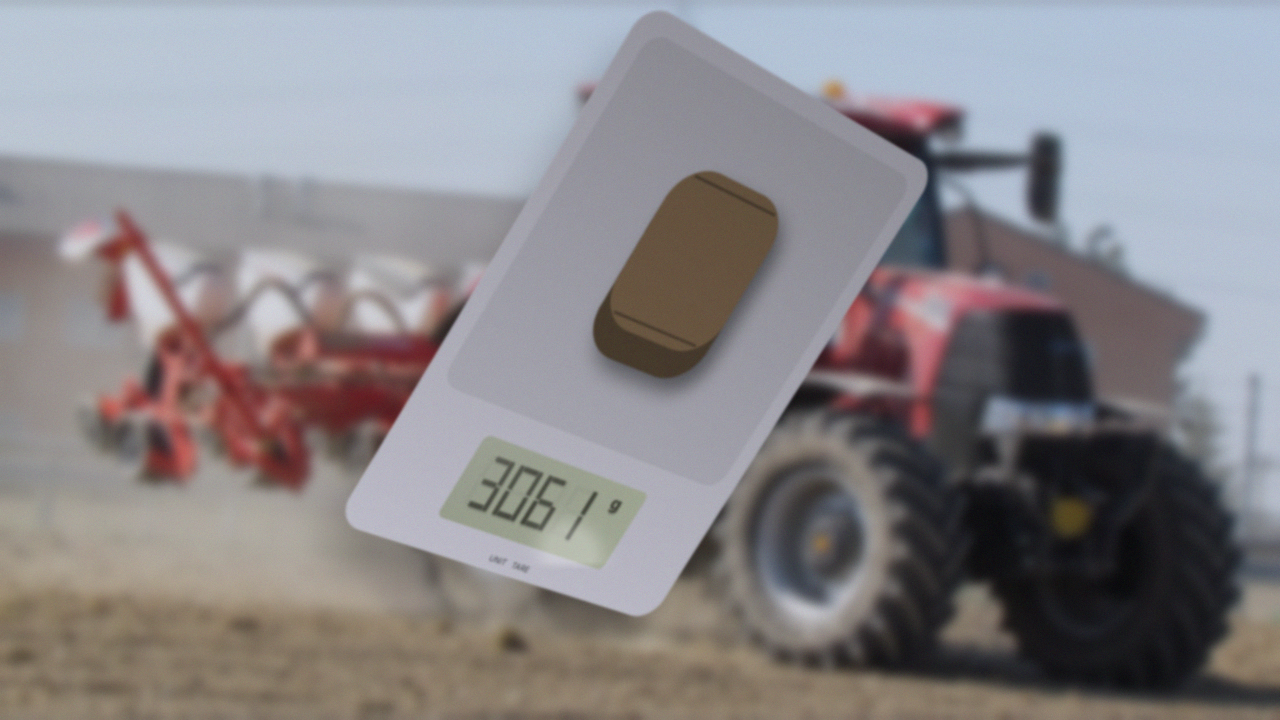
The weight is g 3061
